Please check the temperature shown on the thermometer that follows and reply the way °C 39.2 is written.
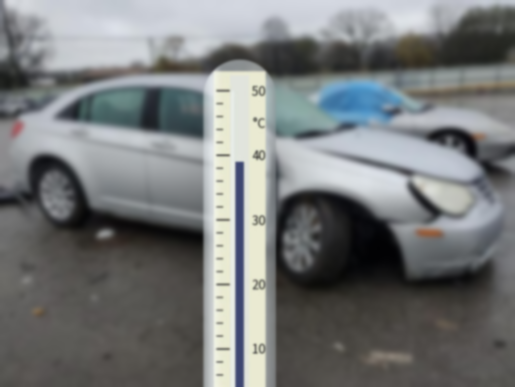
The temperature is °C 39
